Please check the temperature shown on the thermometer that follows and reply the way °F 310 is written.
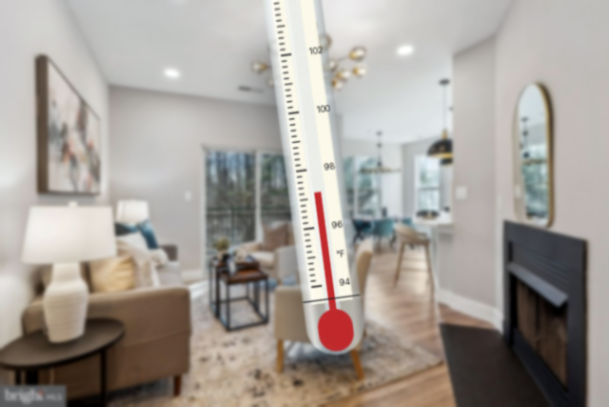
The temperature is °F 97.2
